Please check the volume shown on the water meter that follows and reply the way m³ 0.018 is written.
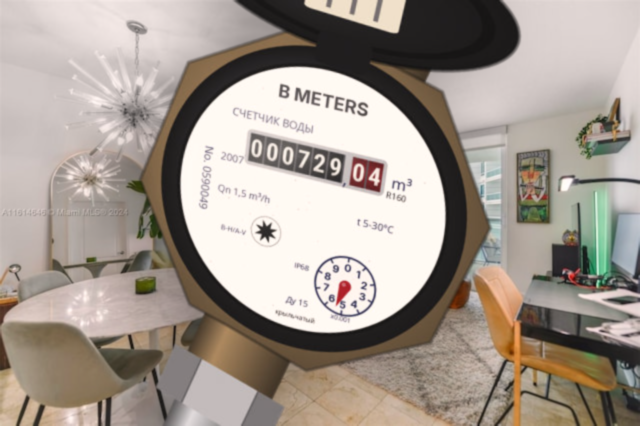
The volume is m³ 729.045
